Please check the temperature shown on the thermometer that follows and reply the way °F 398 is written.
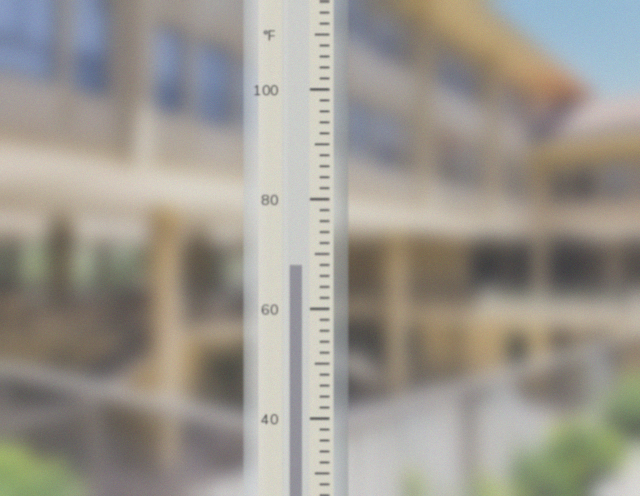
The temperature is °F 68
